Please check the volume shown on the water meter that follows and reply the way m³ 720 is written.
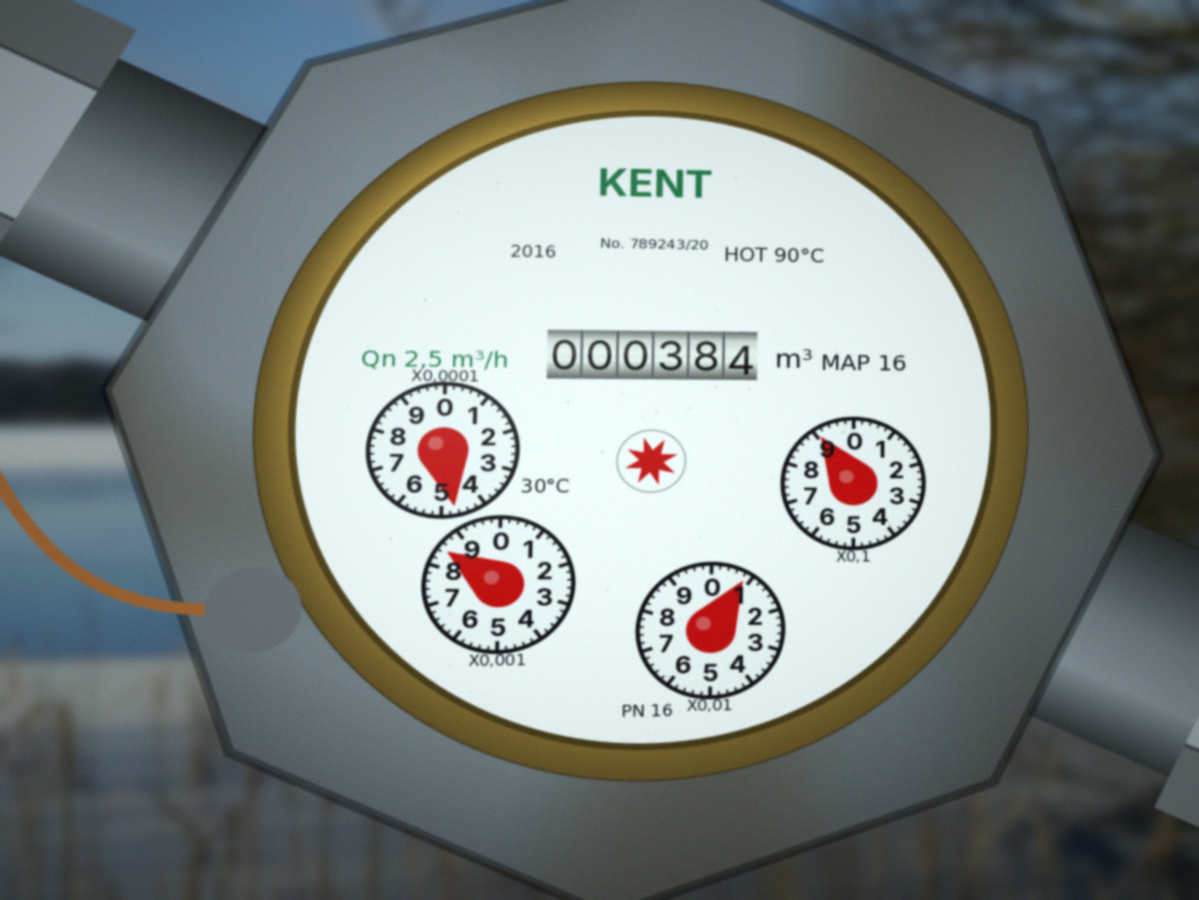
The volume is m³ 383.9084
